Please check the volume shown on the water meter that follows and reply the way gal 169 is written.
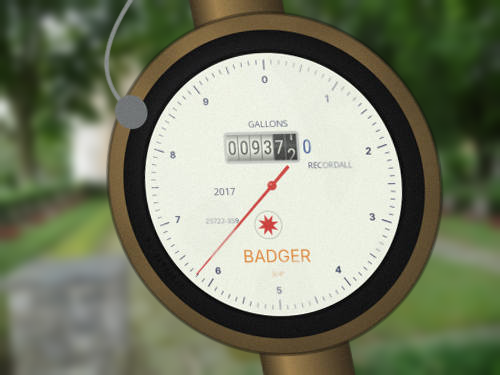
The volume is gal 93716.2
